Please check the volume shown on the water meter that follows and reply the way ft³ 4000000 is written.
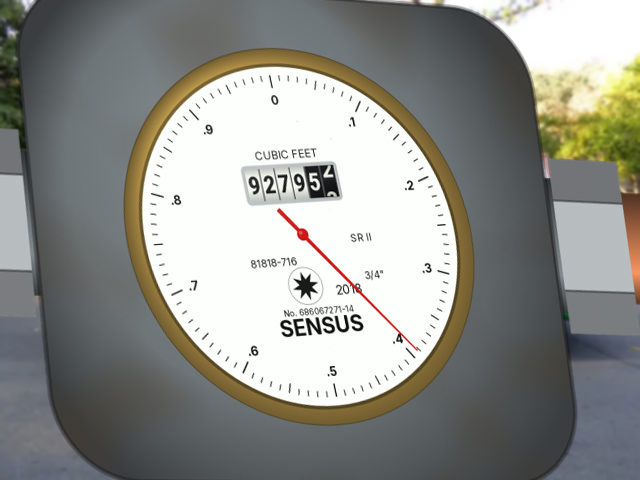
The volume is ft³ 927952.39
